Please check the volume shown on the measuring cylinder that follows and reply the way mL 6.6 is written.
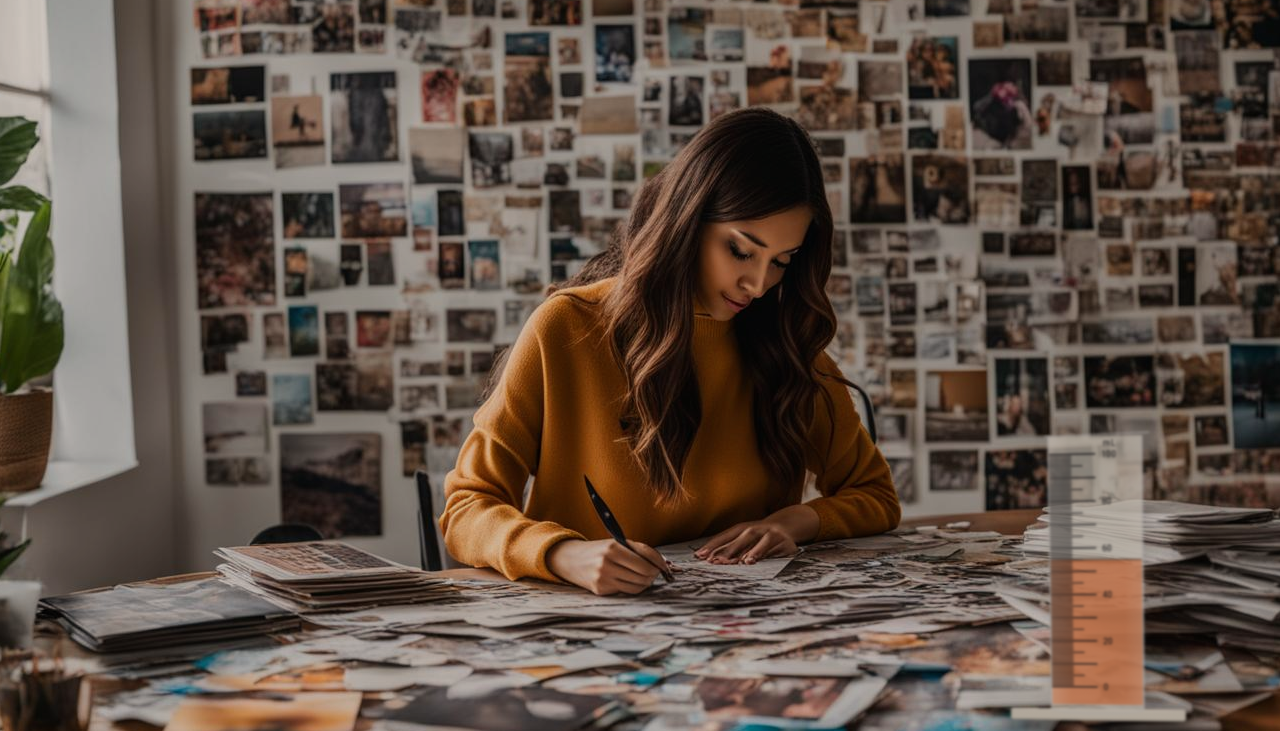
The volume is mL 55
